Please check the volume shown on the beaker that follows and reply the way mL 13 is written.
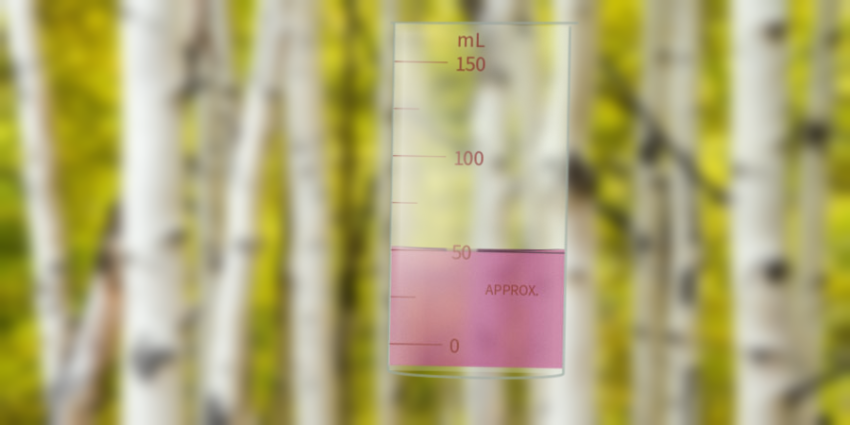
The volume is mL 50
